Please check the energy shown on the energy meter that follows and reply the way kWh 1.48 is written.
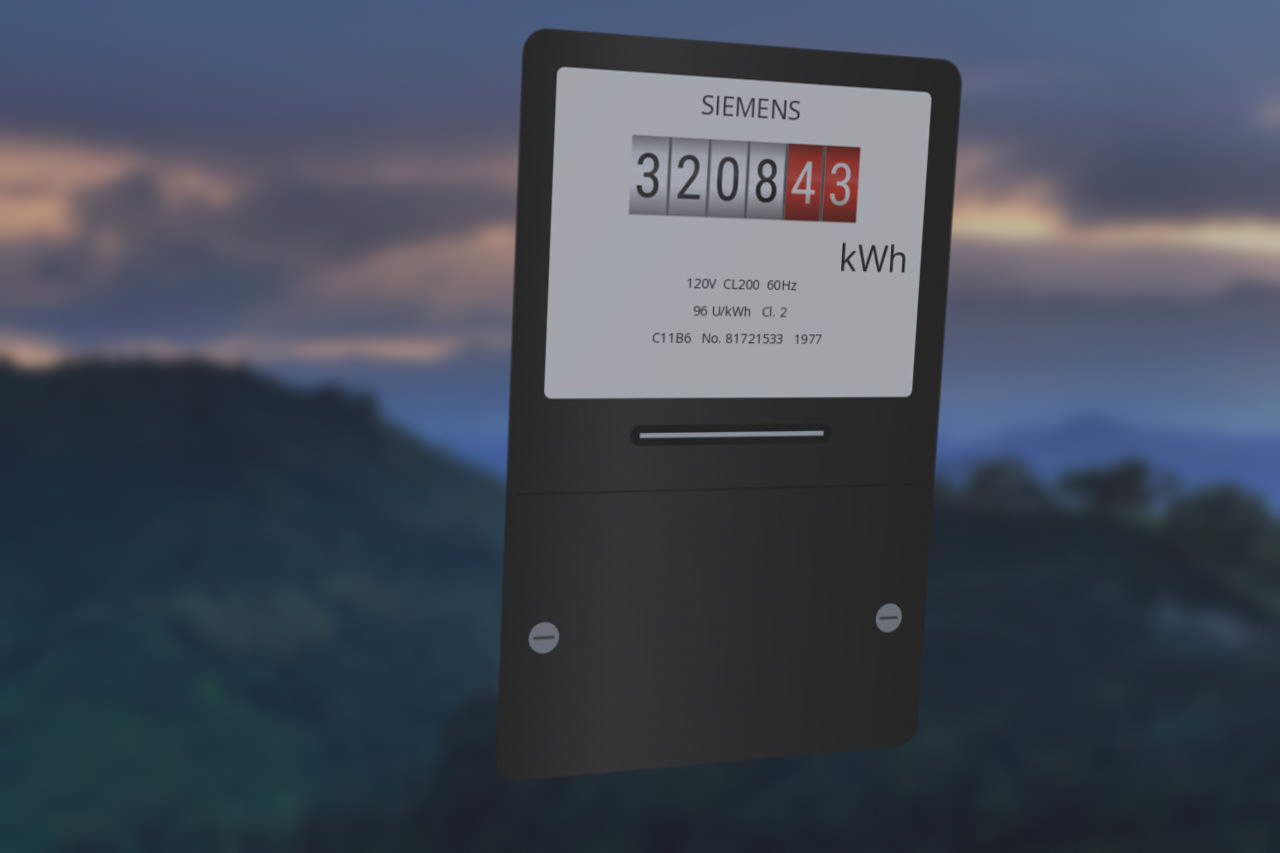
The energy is kWh 3208.43
